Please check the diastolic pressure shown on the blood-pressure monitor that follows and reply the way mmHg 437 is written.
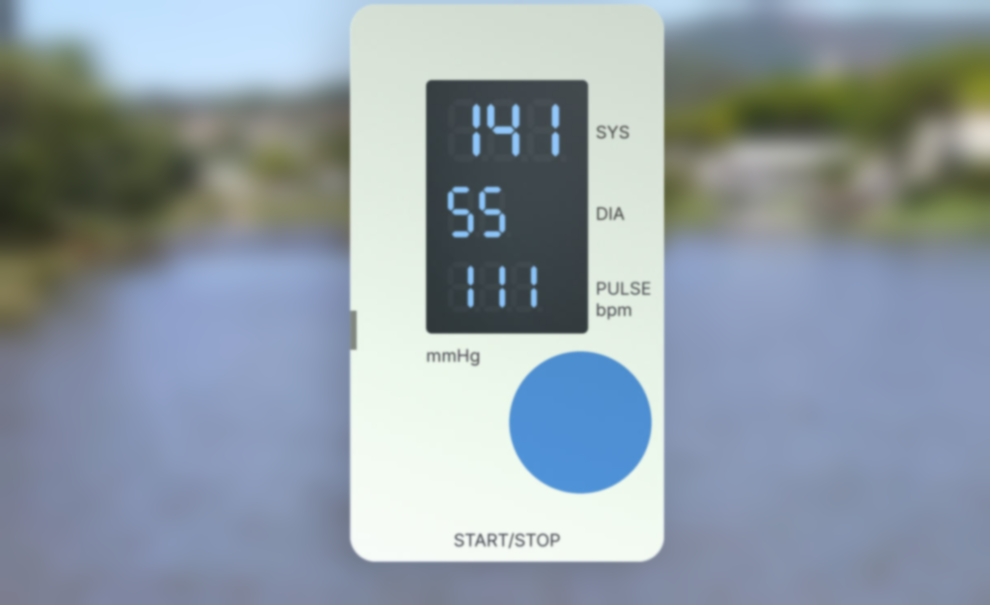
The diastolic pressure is mmHg 55
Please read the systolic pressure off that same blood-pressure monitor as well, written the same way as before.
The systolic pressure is mmHg 141
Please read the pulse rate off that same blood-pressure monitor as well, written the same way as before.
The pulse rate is bpm 111
